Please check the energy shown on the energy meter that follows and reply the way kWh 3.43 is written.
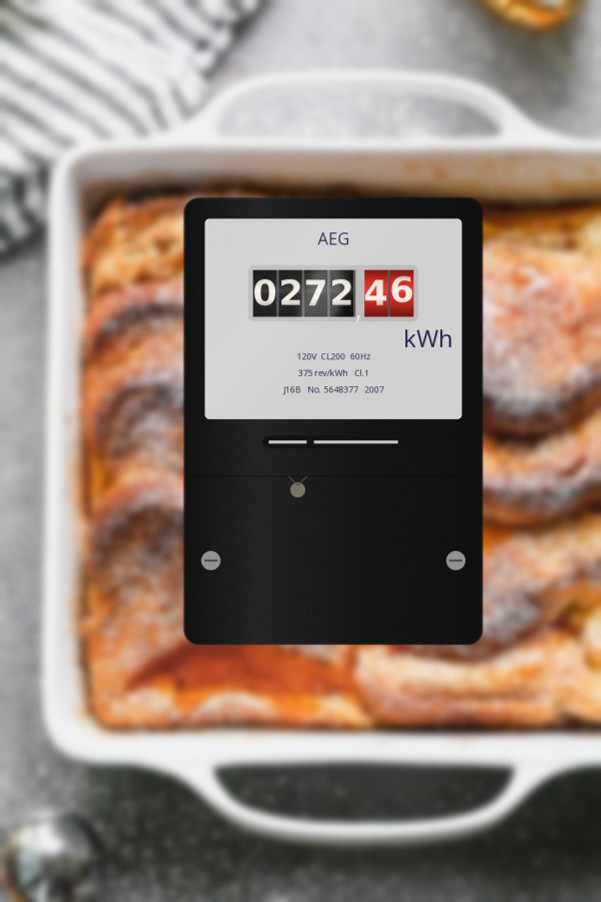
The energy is kWh 272.46
